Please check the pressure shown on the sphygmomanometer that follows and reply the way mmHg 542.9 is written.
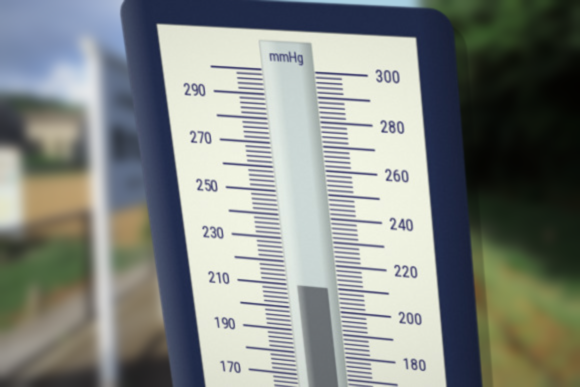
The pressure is mmHg 210
